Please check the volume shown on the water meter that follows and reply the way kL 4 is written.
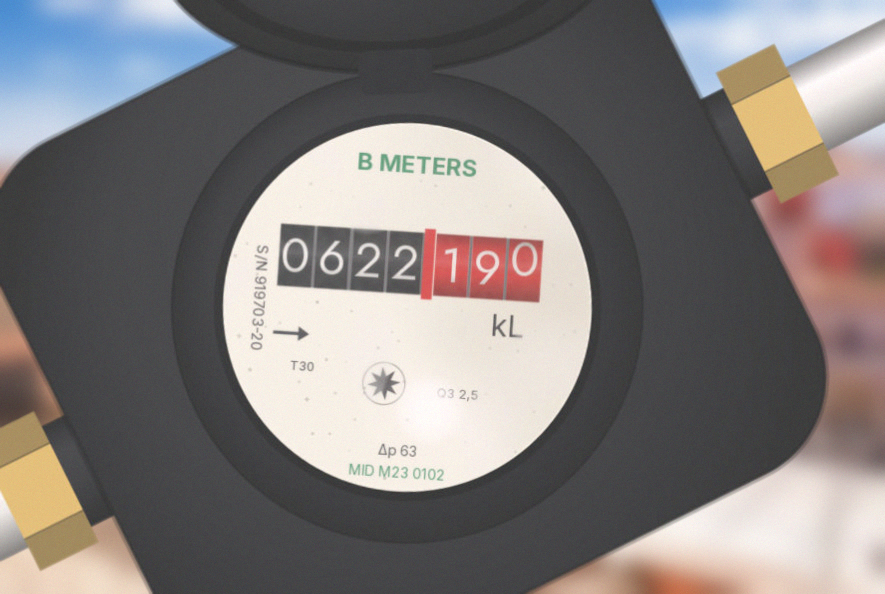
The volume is kL 622.190
